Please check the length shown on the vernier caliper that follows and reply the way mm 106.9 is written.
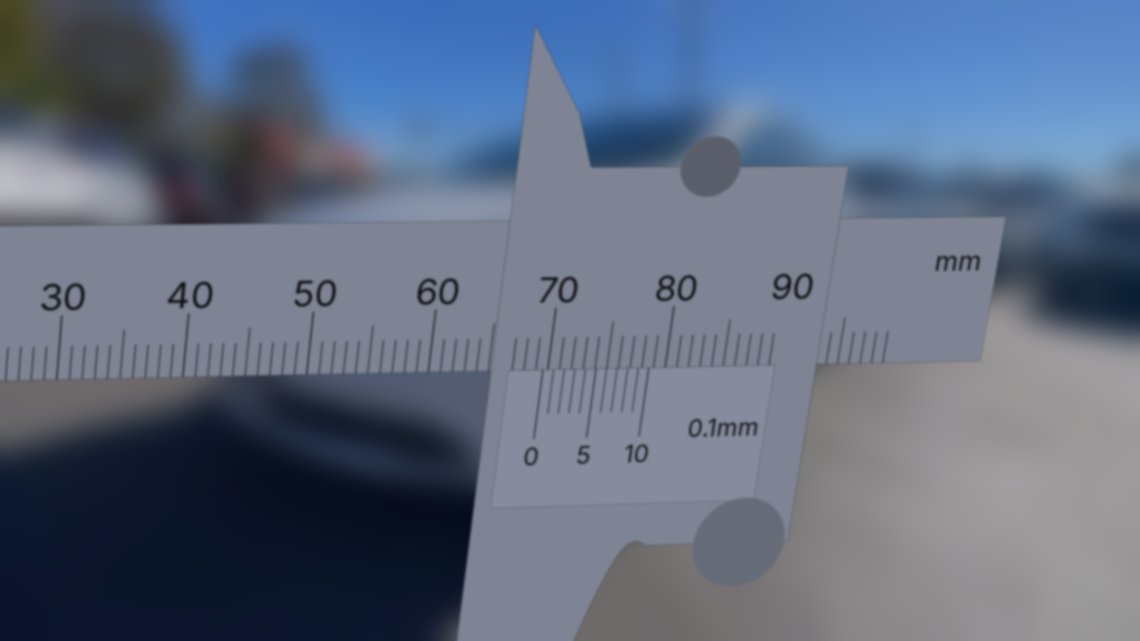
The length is mm 69.6
